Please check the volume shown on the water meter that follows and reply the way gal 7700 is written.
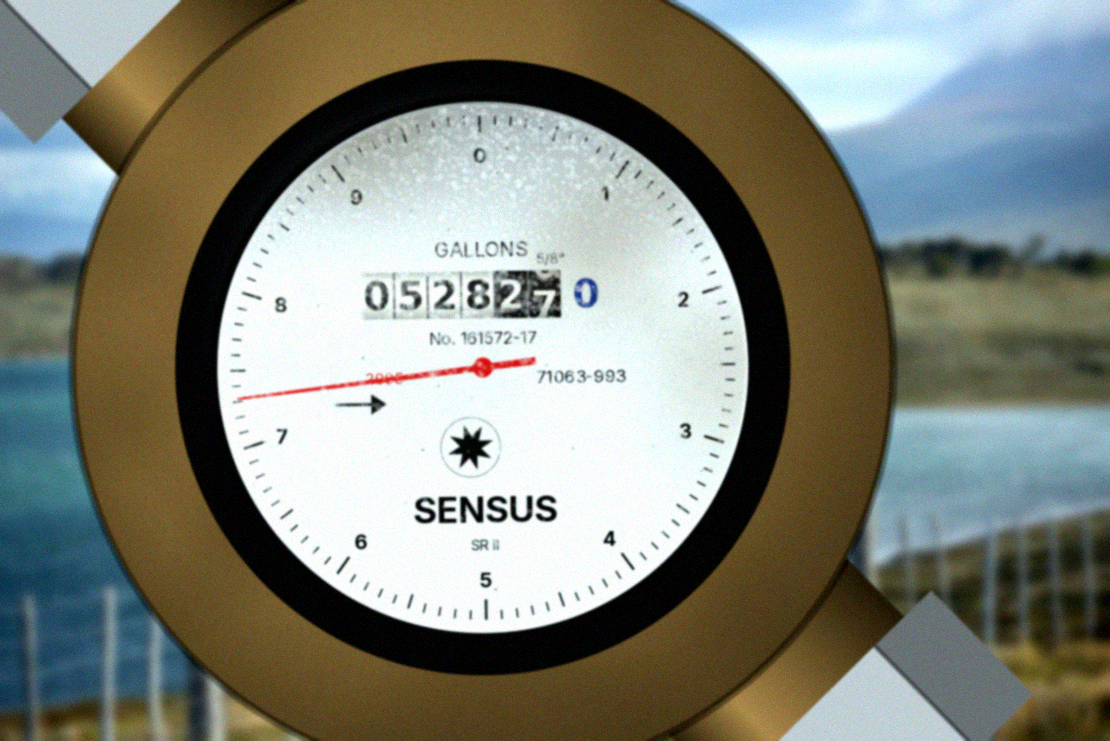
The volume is gal 528267.3
